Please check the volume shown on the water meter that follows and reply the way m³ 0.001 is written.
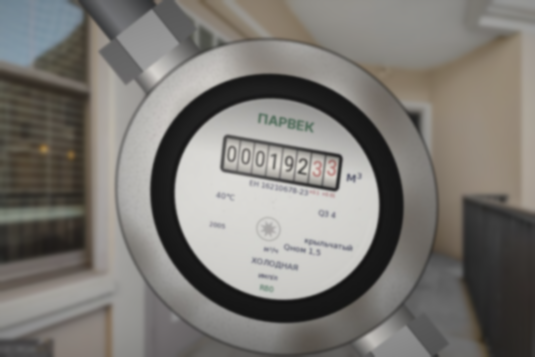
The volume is m³ 192.33
